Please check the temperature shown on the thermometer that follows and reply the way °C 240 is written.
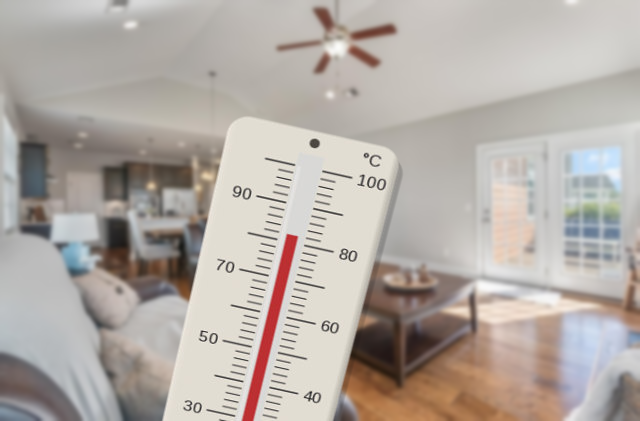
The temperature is °C 82
